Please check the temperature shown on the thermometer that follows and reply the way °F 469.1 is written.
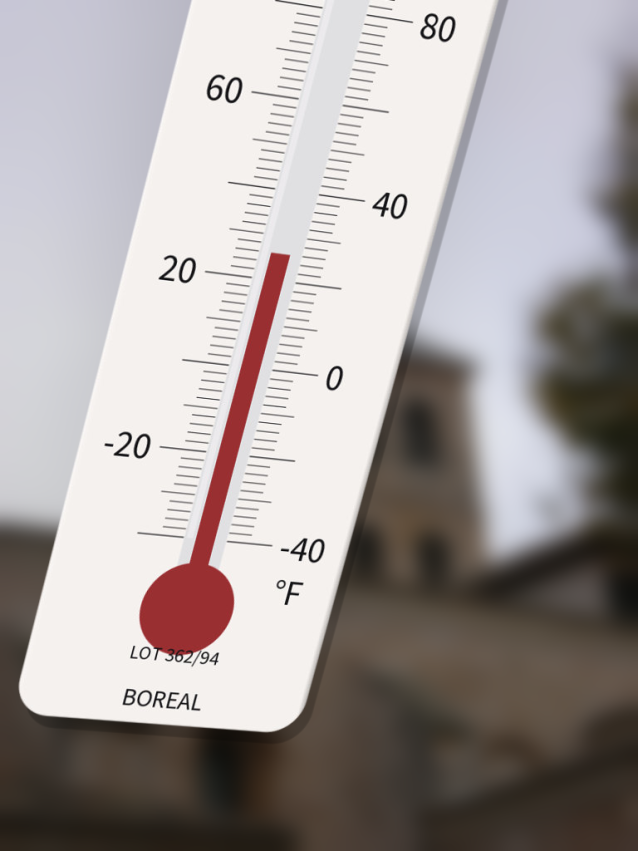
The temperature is °F 26
